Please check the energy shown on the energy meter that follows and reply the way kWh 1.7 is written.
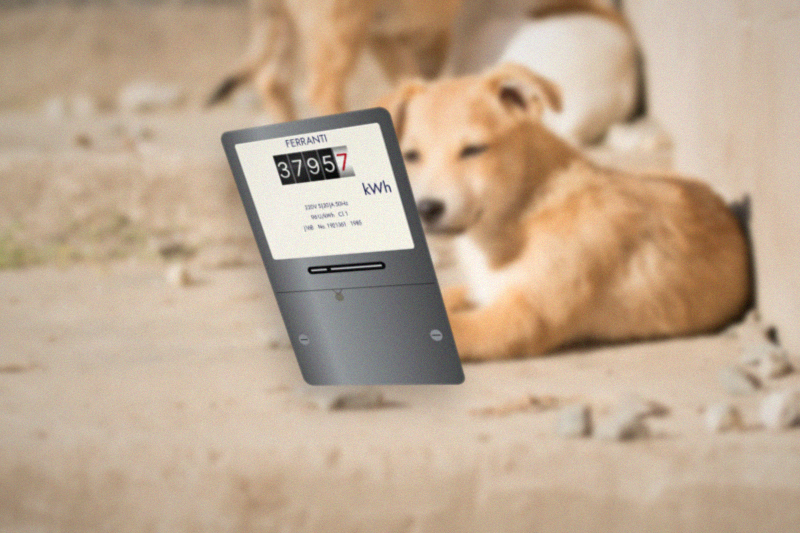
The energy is kWh 3795.7
